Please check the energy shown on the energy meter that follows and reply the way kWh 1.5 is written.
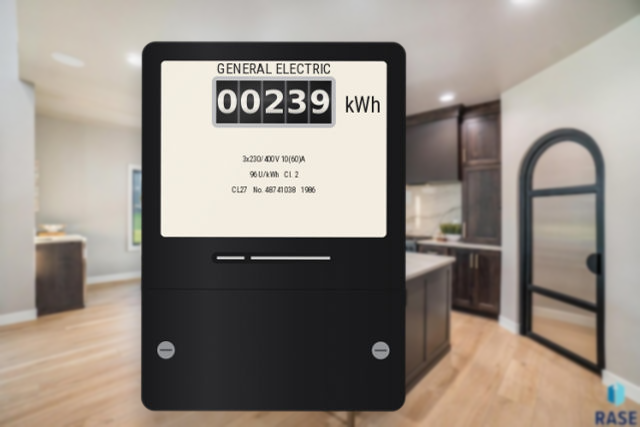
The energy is kWh 239
